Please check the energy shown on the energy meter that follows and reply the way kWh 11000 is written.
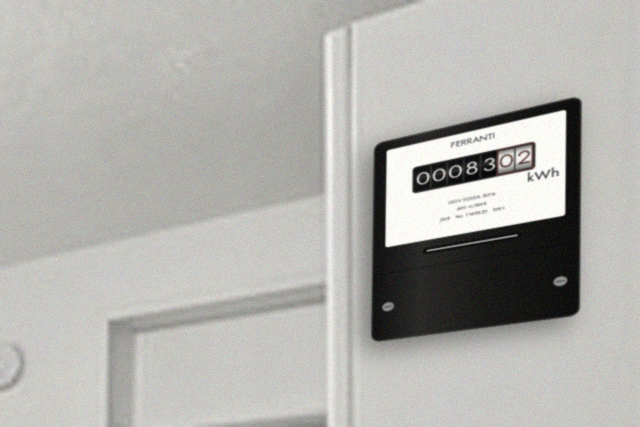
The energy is kWh 83.02
